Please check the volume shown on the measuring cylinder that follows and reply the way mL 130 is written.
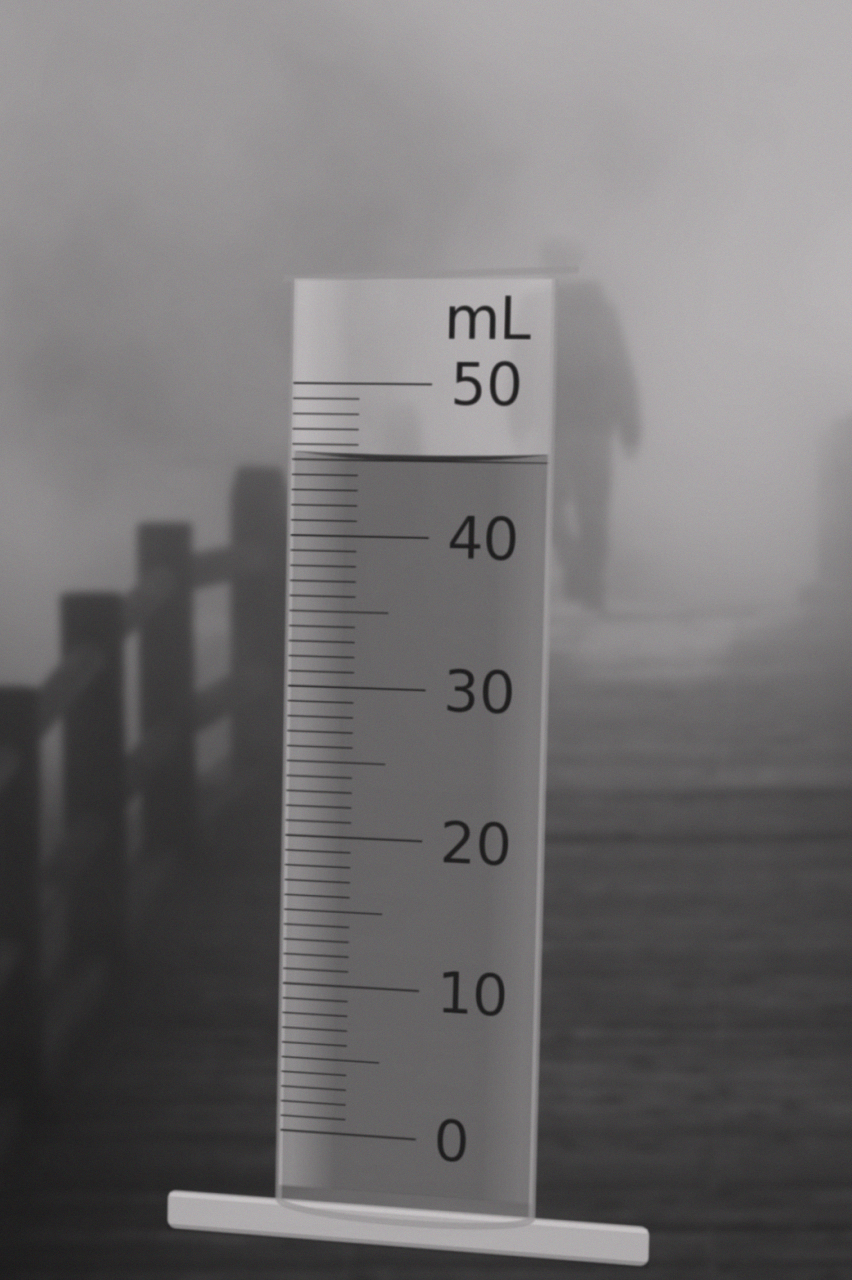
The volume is mL 45
